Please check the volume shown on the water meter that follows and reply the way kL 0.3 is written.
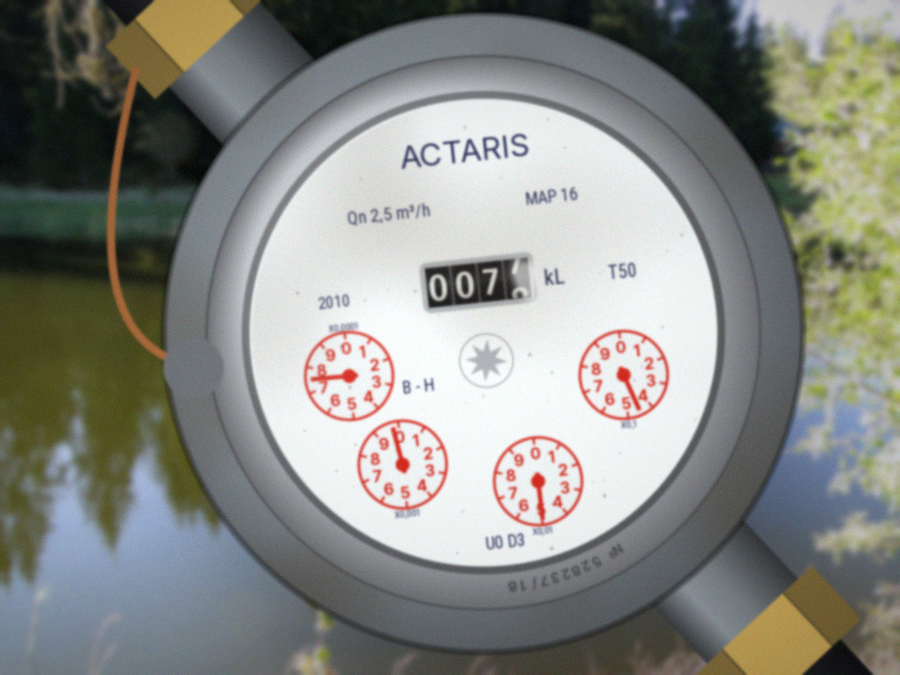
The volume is kL 77.4497
